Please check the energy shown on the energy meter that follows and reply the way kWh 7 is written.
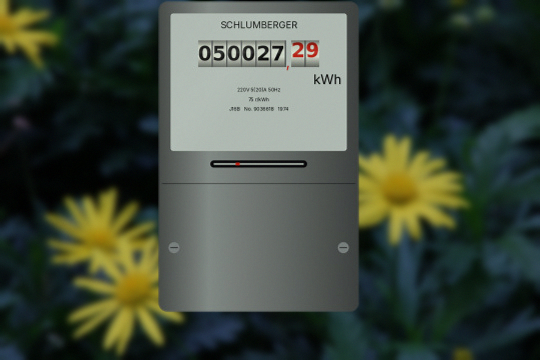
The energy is kWh 50027.29
